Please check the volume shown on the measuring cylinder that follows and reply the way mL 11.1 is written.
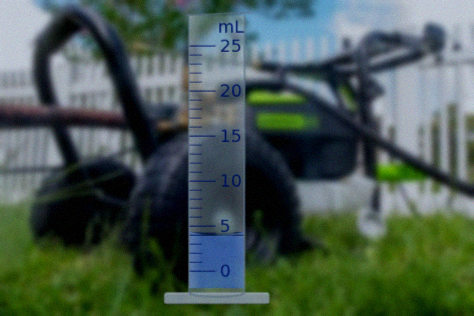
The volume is mL 4
